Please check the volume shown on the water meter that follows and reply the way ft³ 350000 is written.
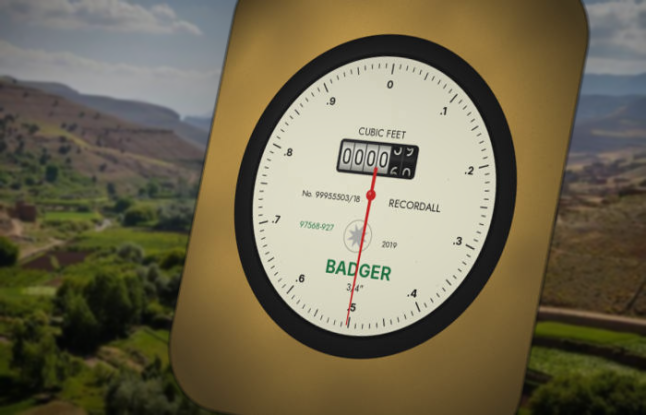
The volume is ft³ 59.50
